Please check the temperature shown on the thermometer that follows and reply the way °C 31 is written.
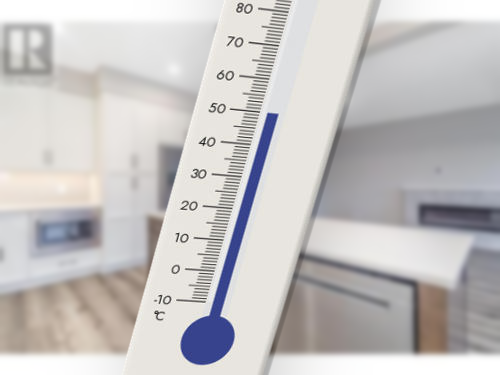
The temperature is °C 50
